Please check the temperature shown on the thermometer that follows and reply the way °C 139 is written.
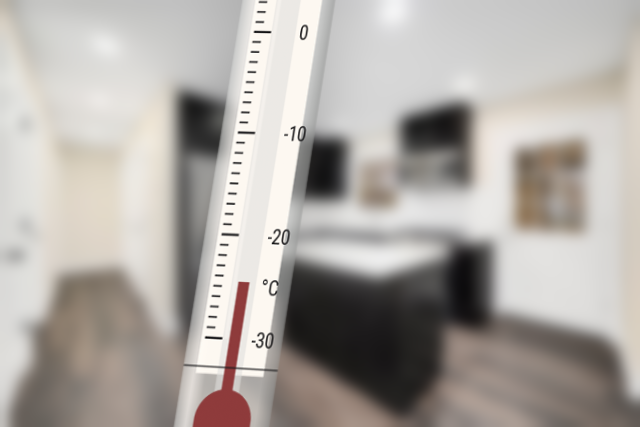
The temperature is °C -24.5
